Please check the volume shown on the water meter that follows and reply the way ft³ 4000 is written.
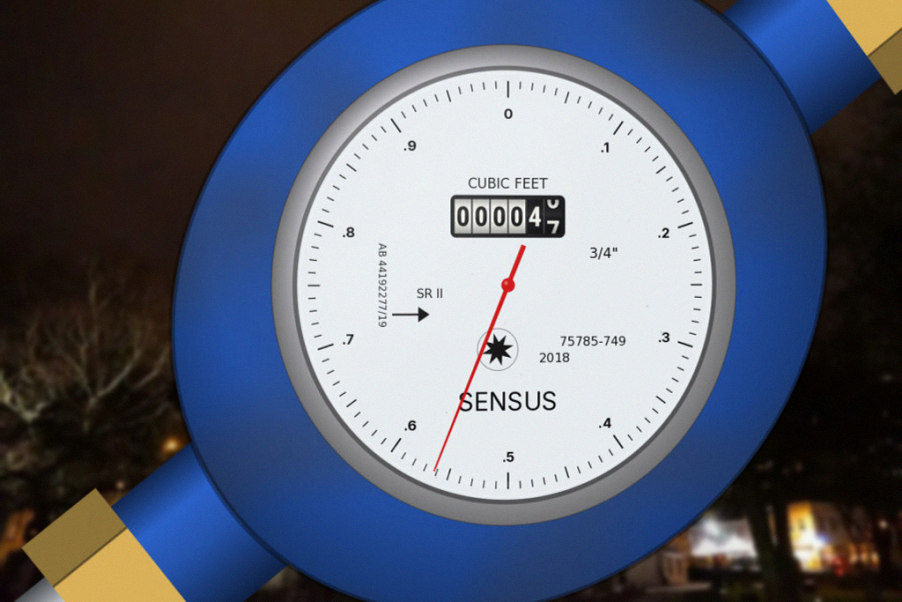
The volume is ft³ 46.56
